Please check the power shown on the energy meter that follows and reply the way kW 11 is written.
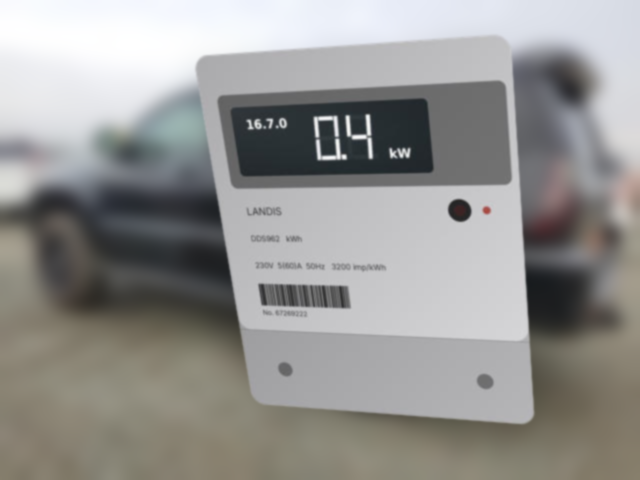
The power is kW 0.4
